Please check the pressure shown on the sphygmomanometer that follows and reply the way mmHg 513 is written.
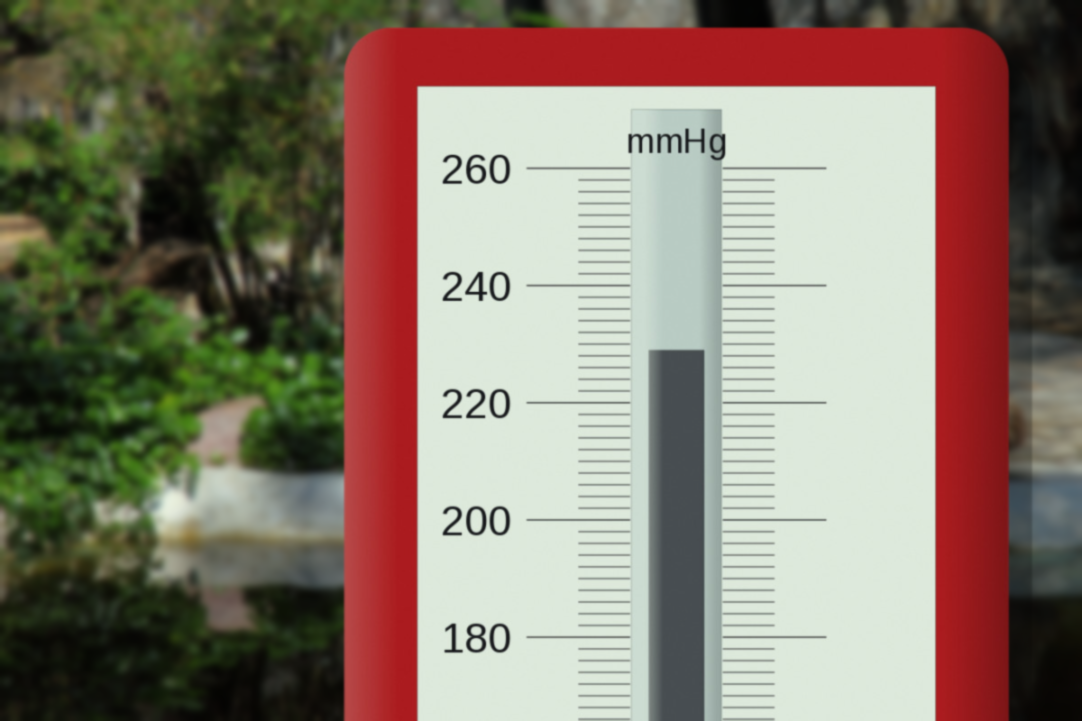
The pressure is mmHg 229
